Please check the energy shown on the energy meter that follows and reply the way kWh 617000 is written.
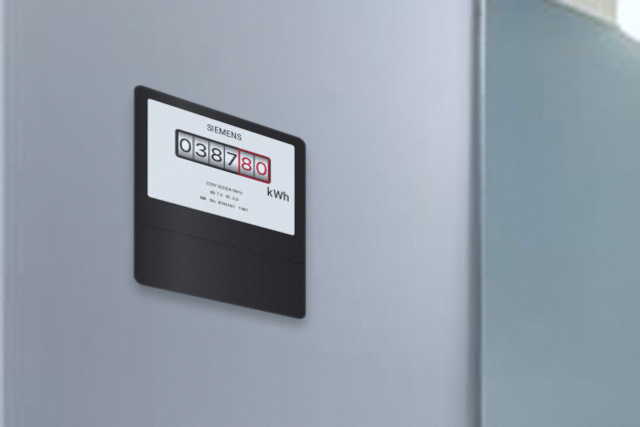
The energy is kWh 387.80
